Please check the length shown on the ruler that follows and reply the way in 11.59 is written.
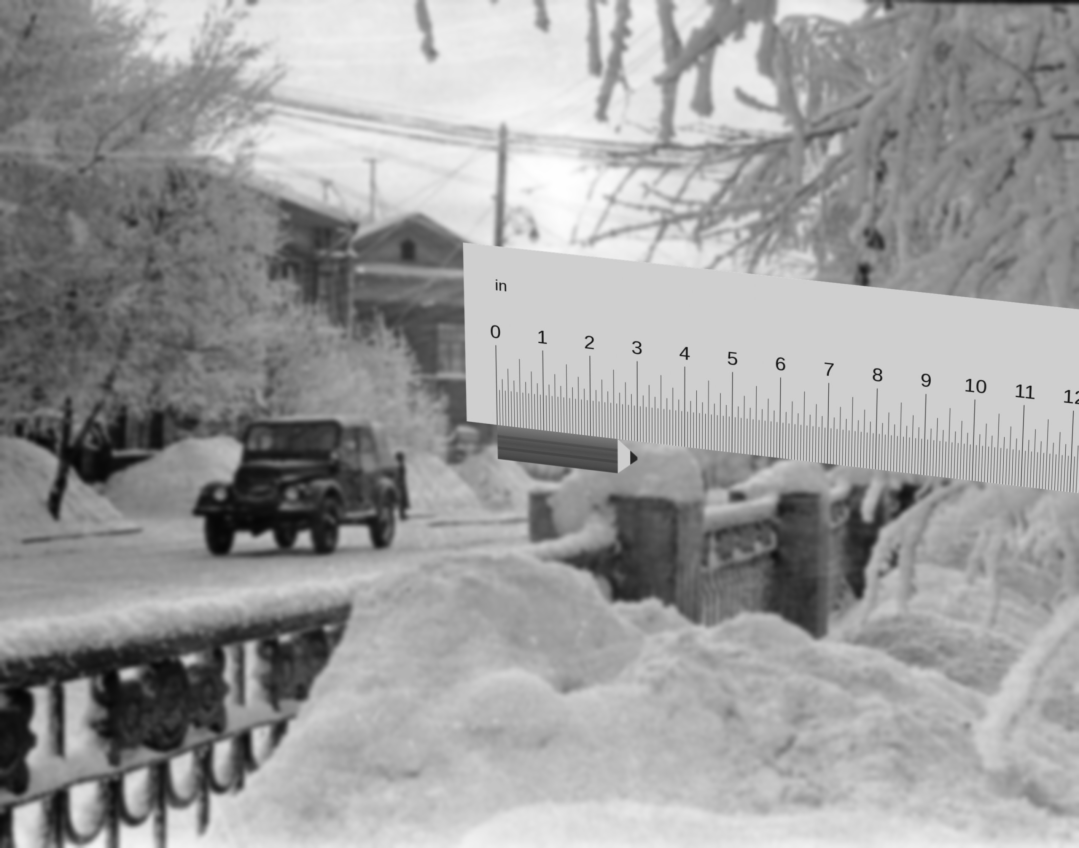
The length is in 3
